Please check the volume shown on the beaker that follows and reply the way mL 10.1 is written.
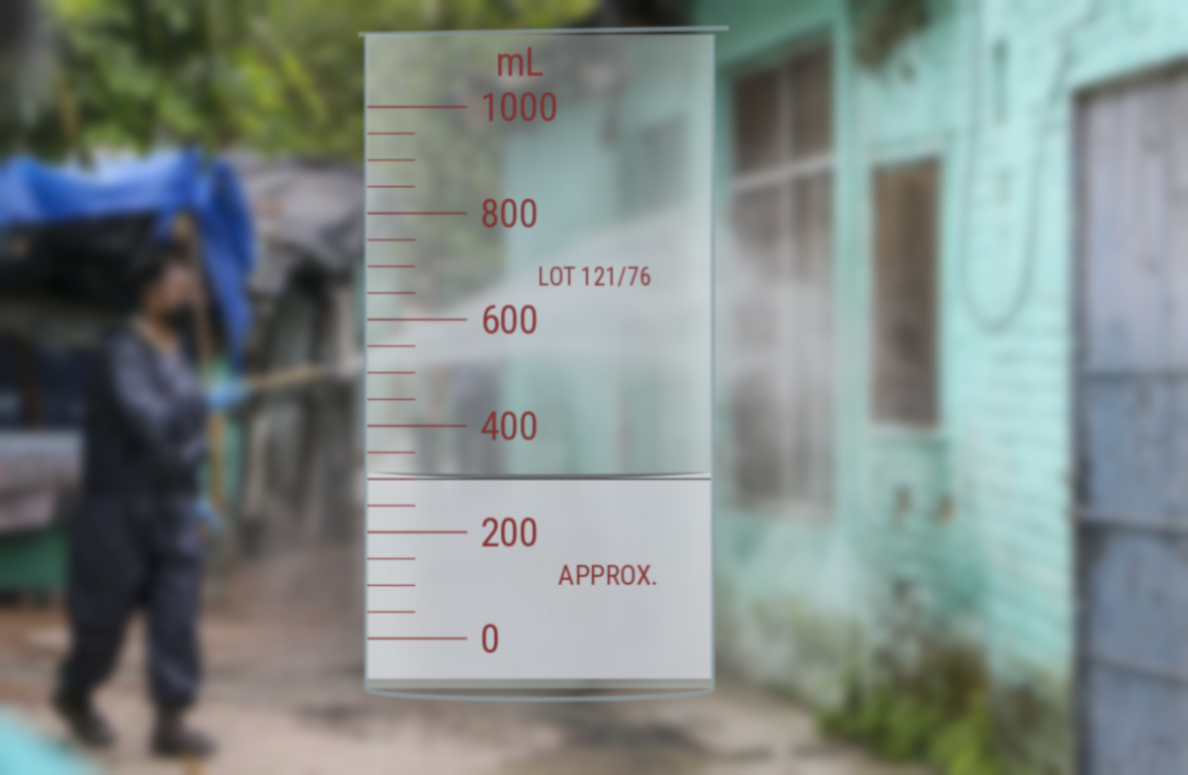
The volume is mL 300
